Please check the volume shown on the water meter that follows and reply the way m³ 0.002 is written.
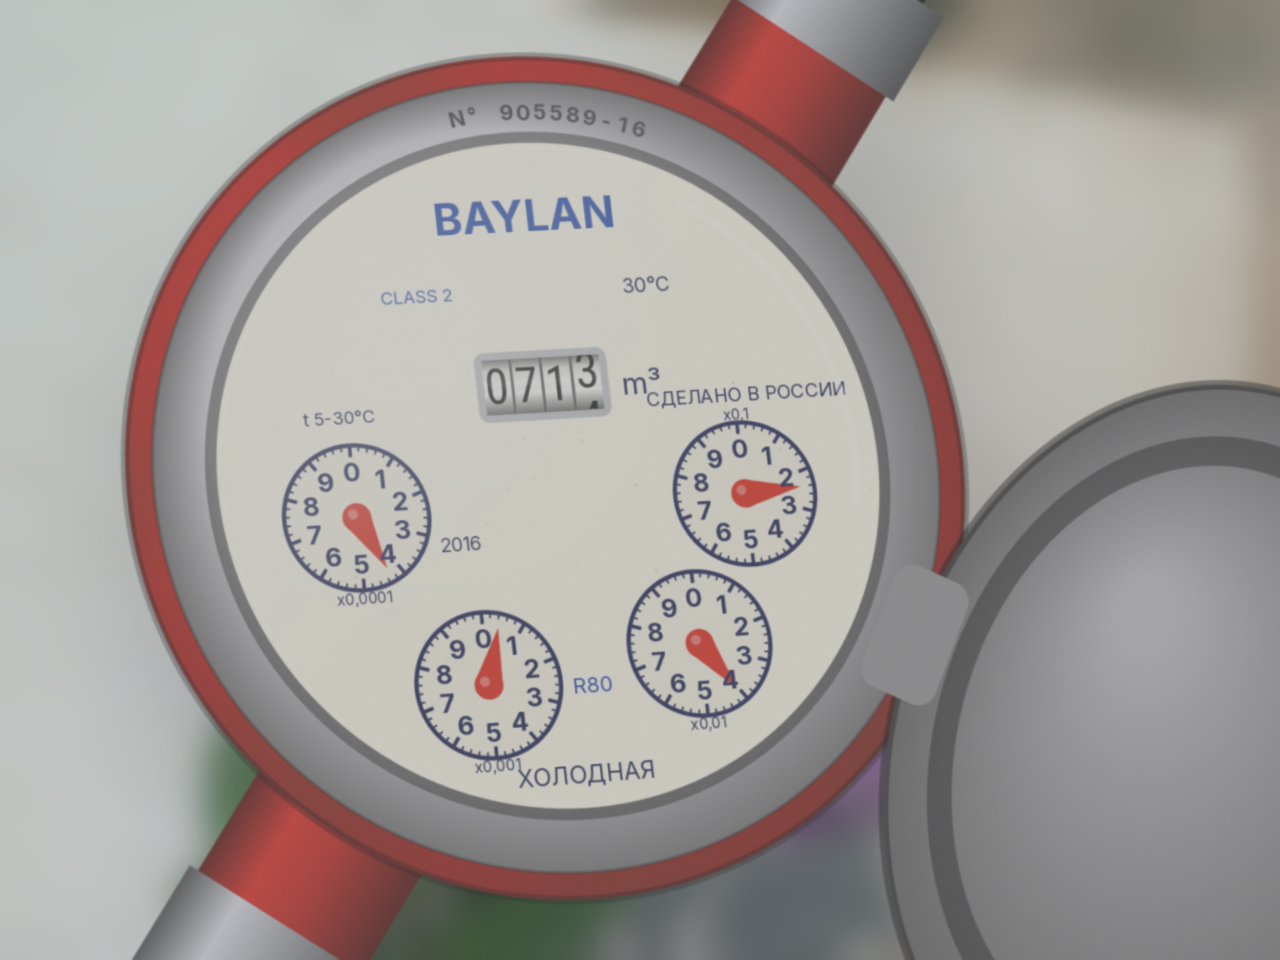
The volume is m³ 713.2404
